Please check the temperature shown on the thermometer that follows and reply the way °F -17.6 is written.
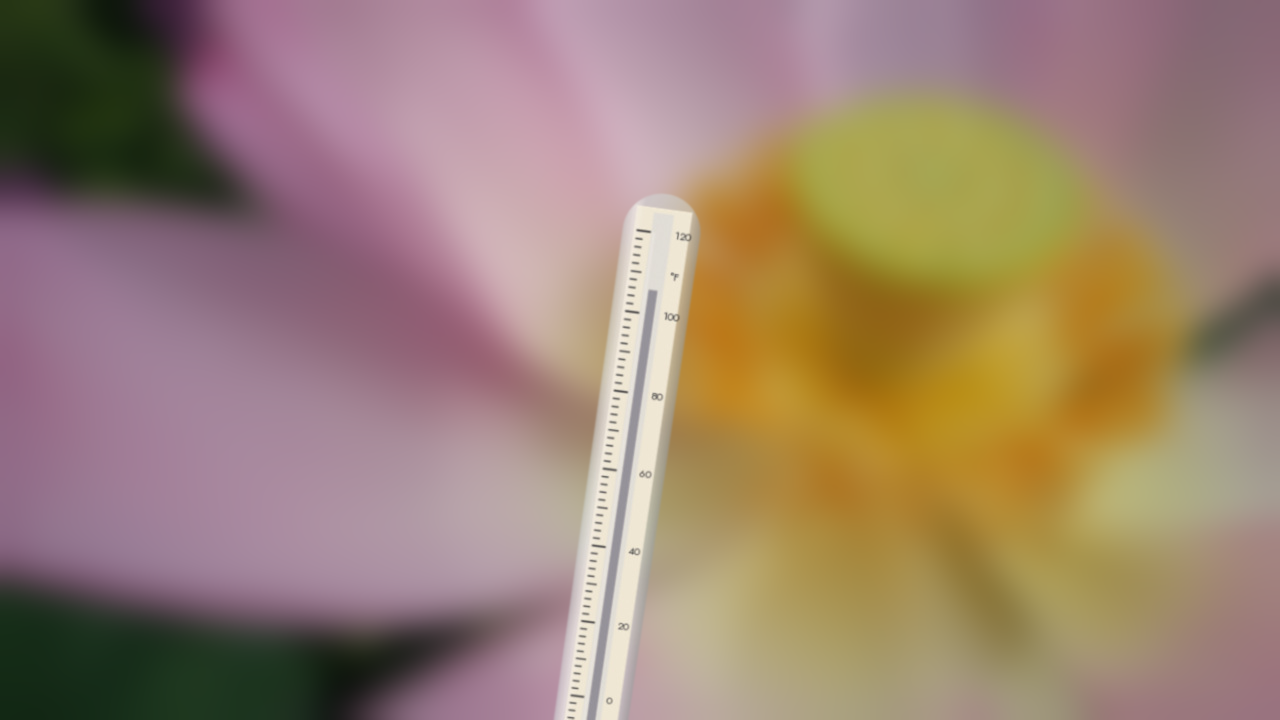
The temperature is °F 106
